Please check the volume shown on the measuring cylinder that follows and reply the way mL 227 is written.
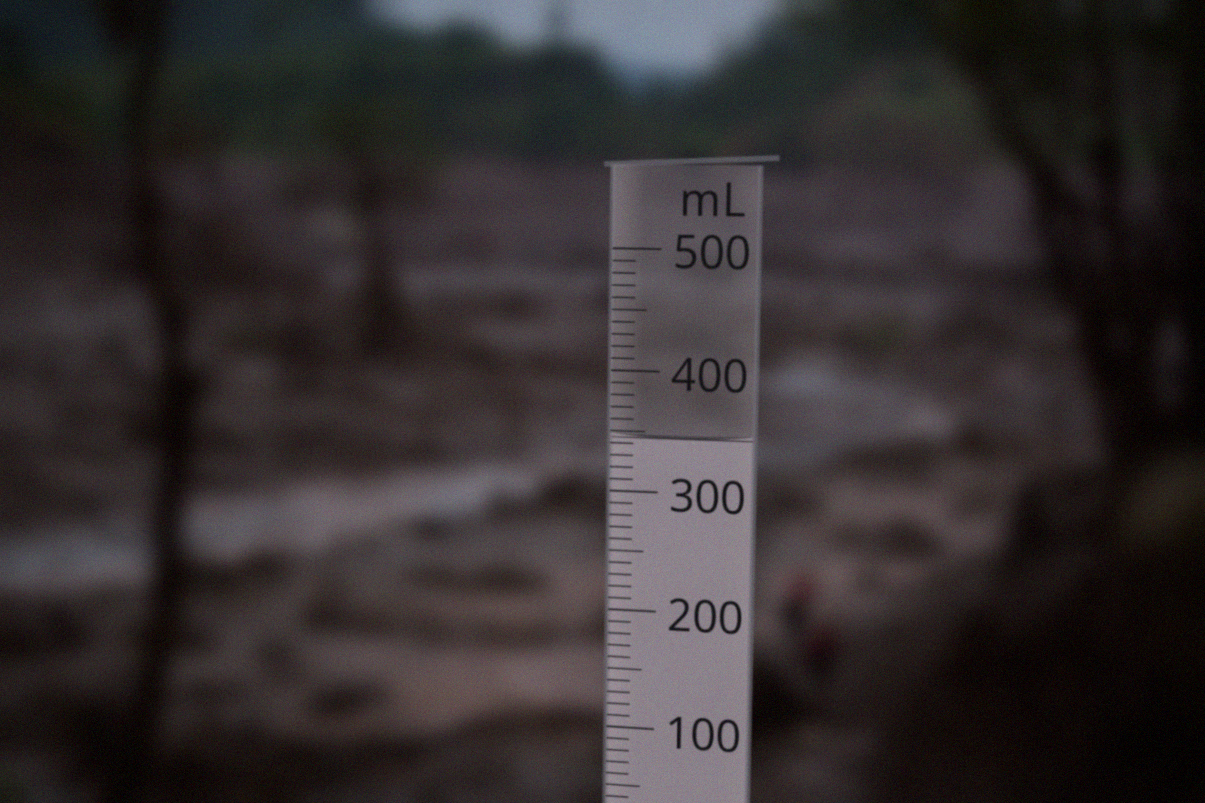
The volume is mL 345
